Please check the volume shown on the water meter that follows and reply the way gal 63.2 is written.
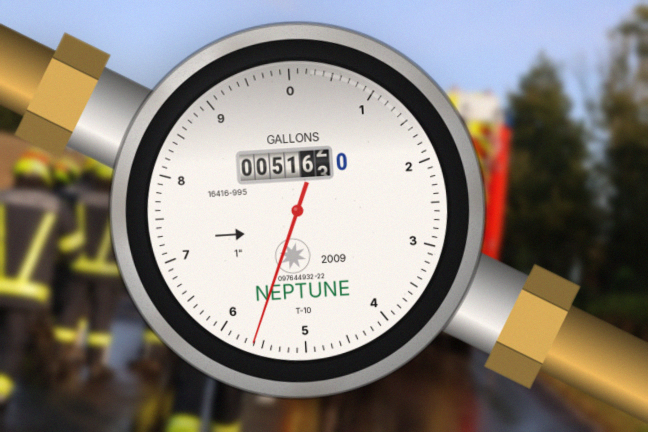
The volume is gal 51625.6
